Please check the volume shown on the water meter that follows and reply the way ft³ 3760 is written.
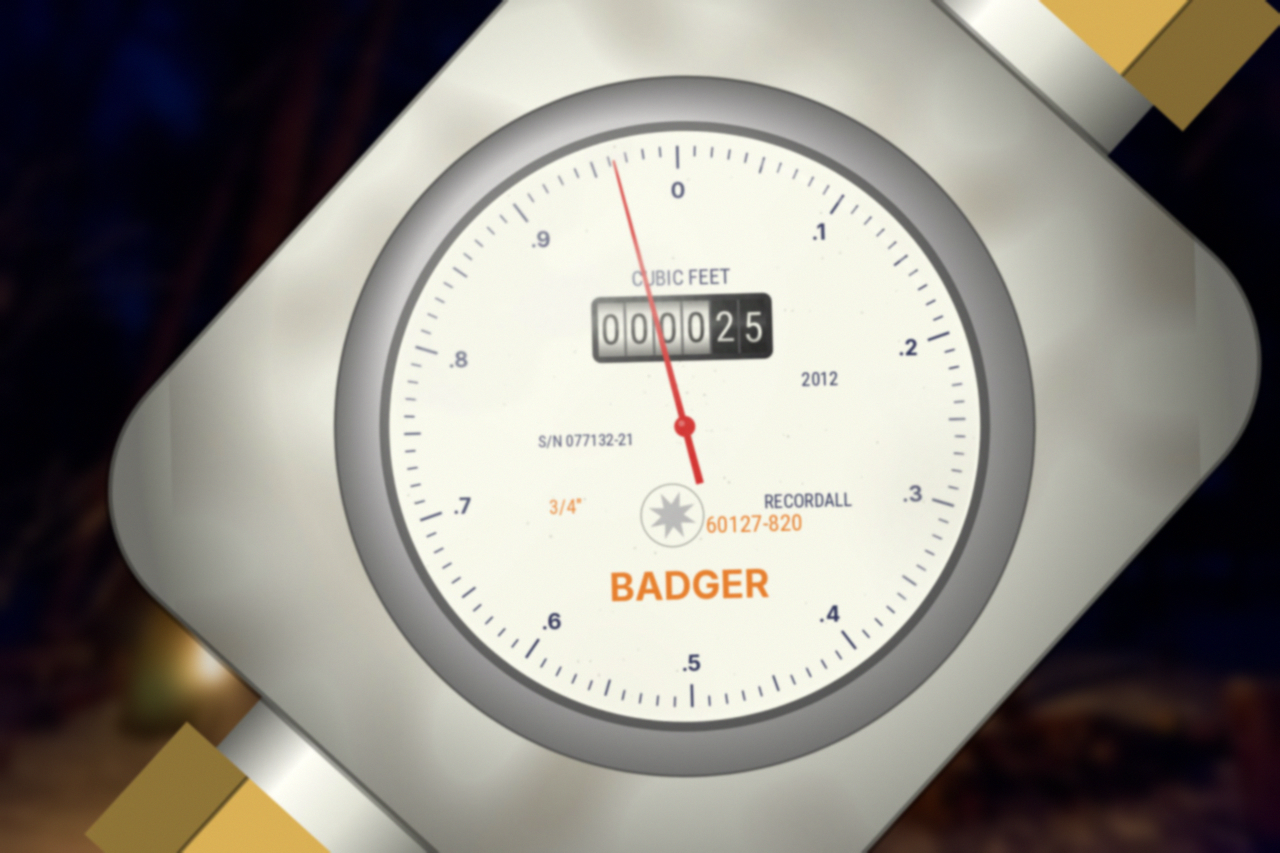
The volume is ft³ 24.96
